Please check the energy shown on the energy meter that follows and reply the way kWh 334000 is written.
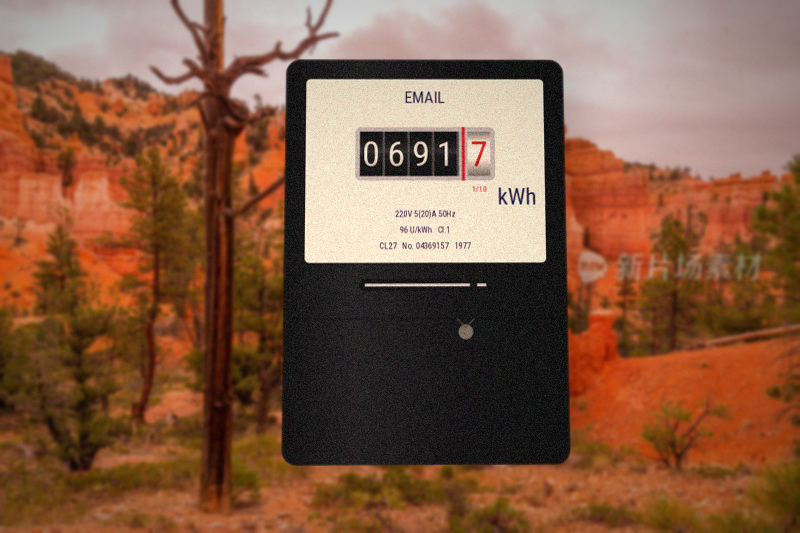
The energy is kWh 691.7
